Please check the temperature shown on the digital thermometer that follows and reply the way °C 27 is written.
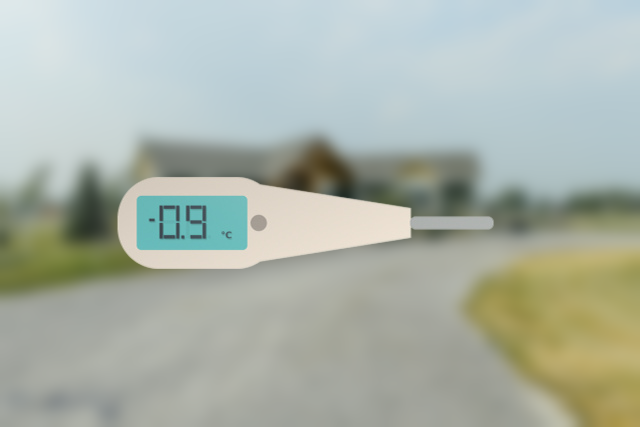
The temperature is °C -0.9
